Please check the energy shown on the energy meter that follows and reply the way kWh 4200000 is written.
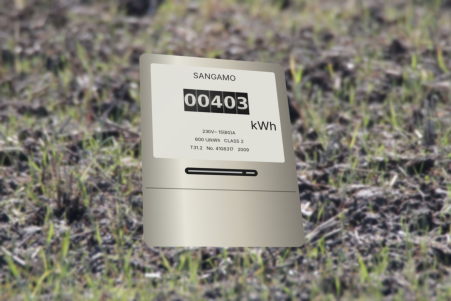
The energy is kWh 403
